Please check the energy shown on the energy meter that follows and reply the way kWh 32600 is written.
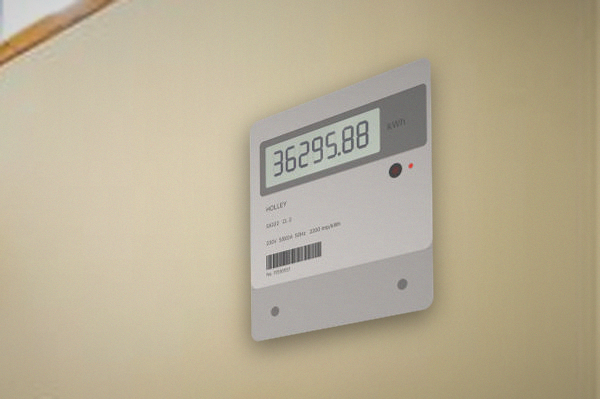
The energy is kWh 36295.88
